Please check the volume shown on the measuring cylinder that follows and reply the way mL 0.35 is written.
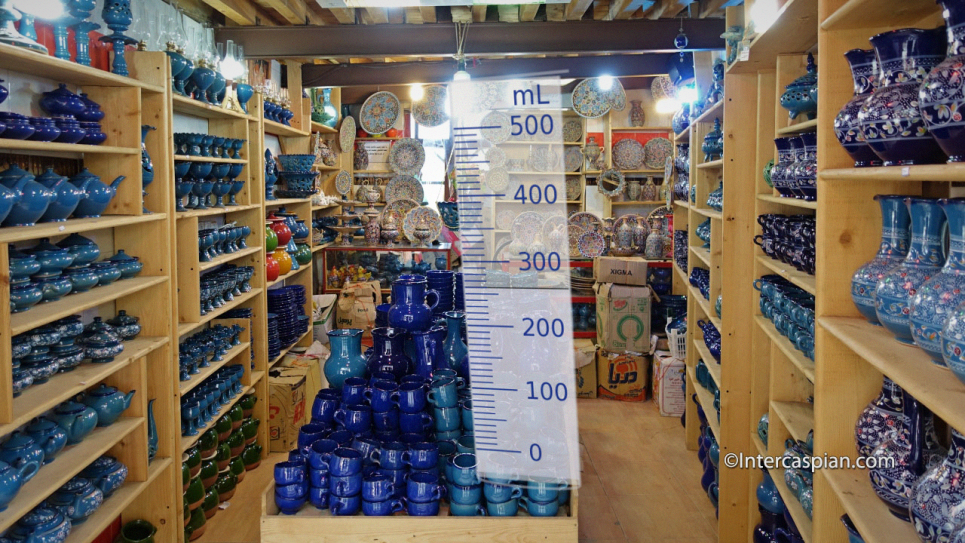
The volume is mL 260
